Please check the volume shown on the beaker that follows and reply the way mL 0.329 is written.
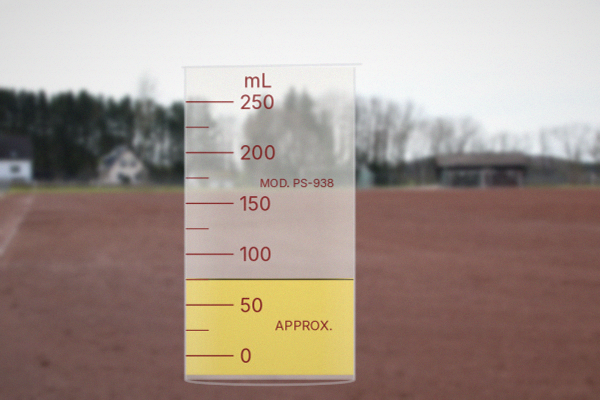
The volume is mL 75
